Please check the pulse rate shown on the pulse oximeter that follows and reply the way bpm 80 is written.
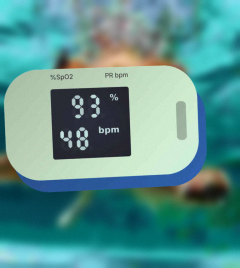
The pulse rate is bpm 48
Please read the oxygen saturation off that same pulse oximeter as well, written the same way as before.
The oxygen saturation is % 93
